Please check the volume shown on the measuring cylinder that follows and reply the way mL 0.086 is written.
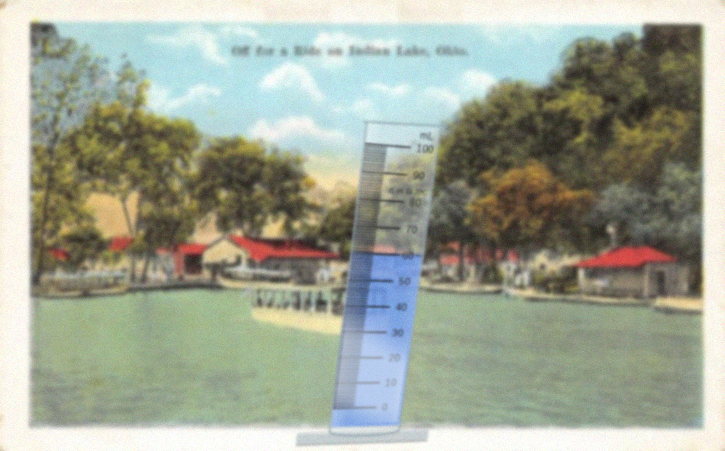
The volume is mL 60
